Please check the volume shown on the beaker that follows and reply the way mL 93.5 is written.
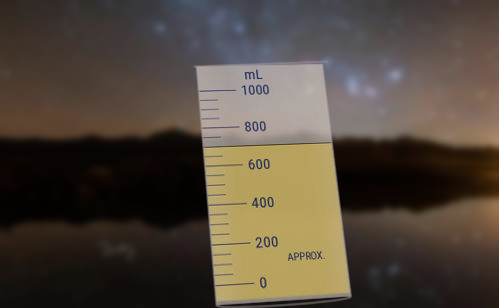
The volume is mL 700
